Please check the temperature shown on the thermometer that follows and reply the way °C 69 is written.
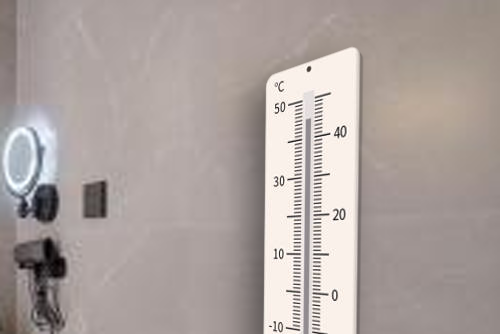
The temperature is °C 45
